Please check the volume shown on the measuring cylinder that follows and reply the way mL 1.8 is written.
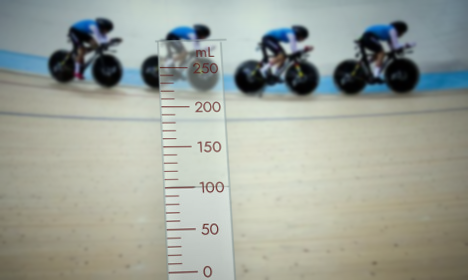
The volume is mL 100
